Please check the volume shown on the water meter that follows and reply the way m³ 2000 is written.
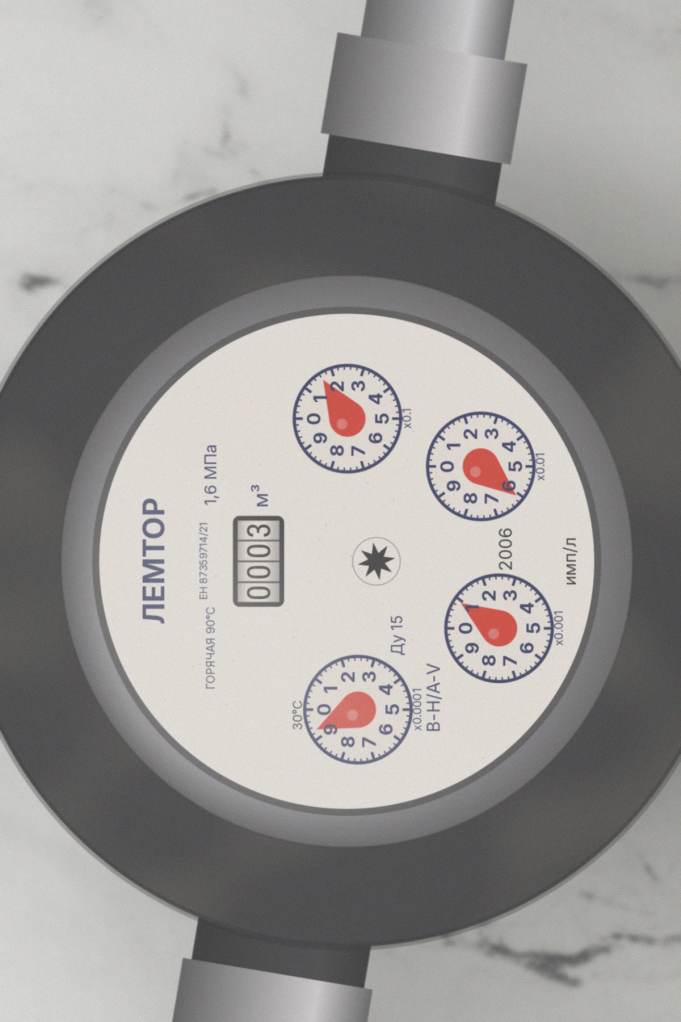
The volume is m³ 3.1609
